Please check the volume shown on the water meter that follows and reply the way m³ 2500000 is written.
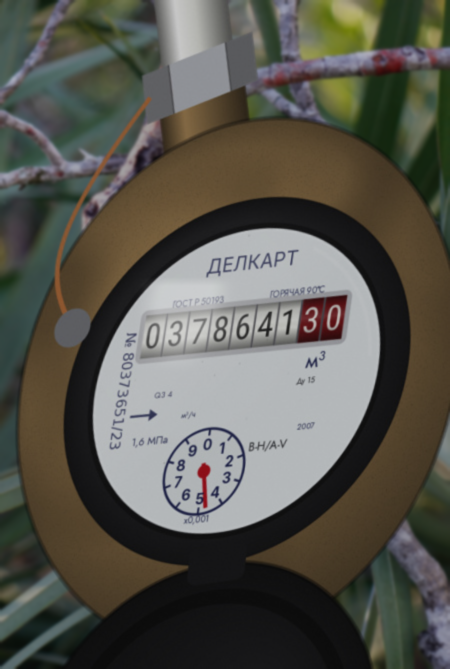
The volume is m³ 378641.304
